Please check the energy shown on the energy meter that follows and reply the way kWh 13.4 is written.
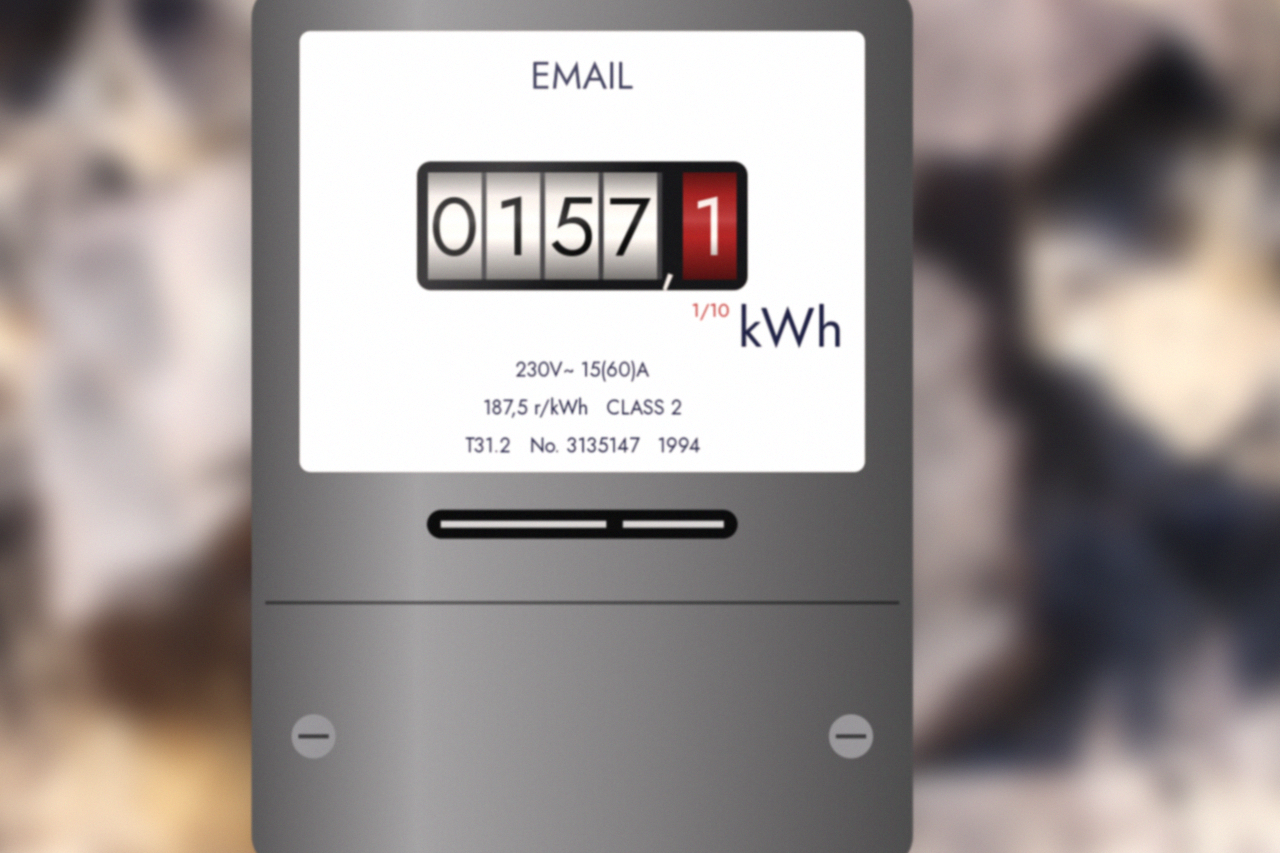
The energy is kWh 157.1
